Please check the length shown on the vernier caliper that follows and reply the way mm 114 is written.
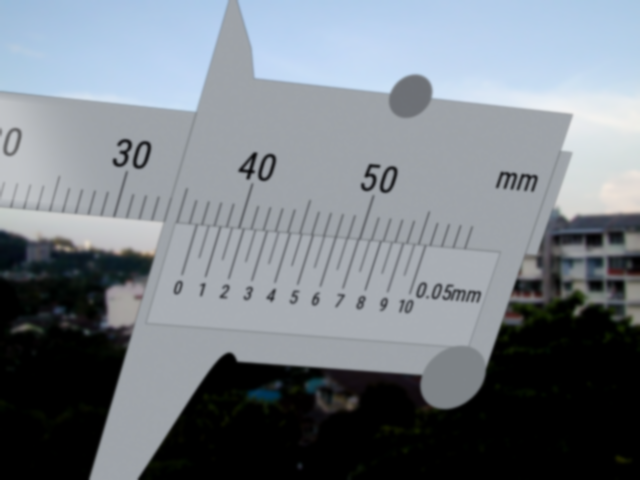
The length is mm 36.6
